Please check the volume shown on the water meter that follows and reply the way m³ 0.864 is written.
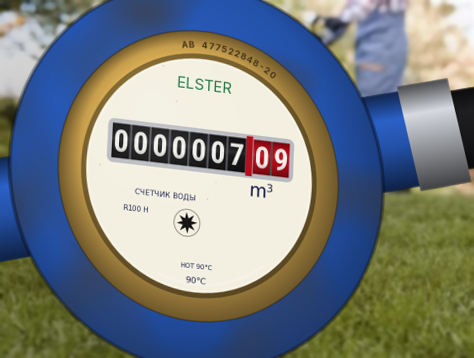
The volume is m³ 7.09
